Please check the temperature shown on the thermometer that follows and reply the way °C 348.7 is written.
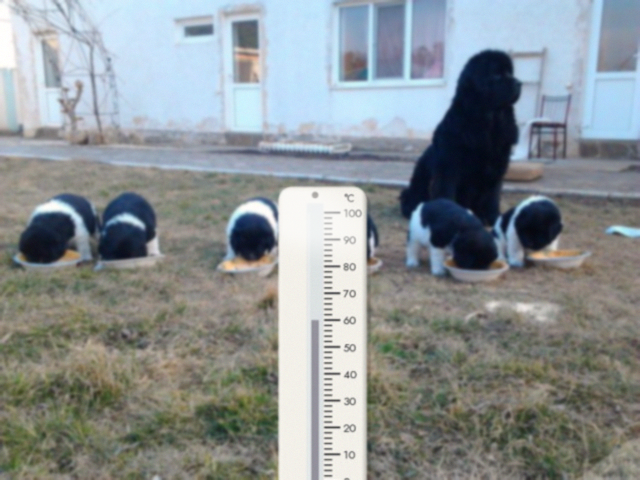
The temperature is °C 60
